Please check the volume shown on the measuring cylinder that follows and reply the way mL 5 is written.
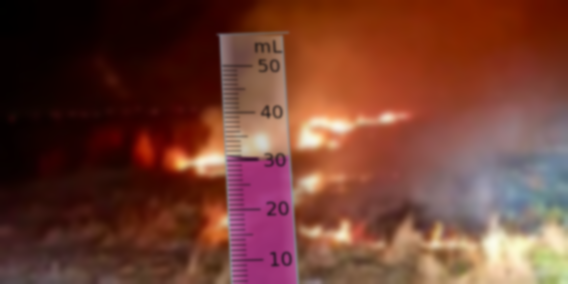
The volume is mL 30
